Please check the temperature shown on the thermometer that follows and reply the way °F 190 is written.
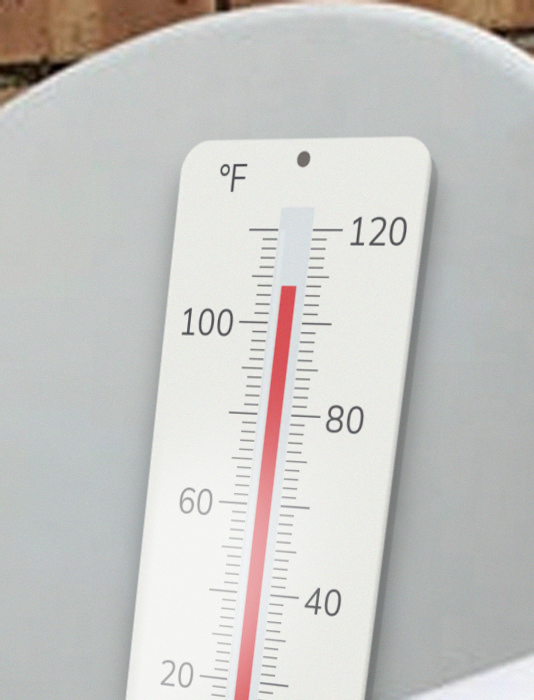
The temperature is °F 108
